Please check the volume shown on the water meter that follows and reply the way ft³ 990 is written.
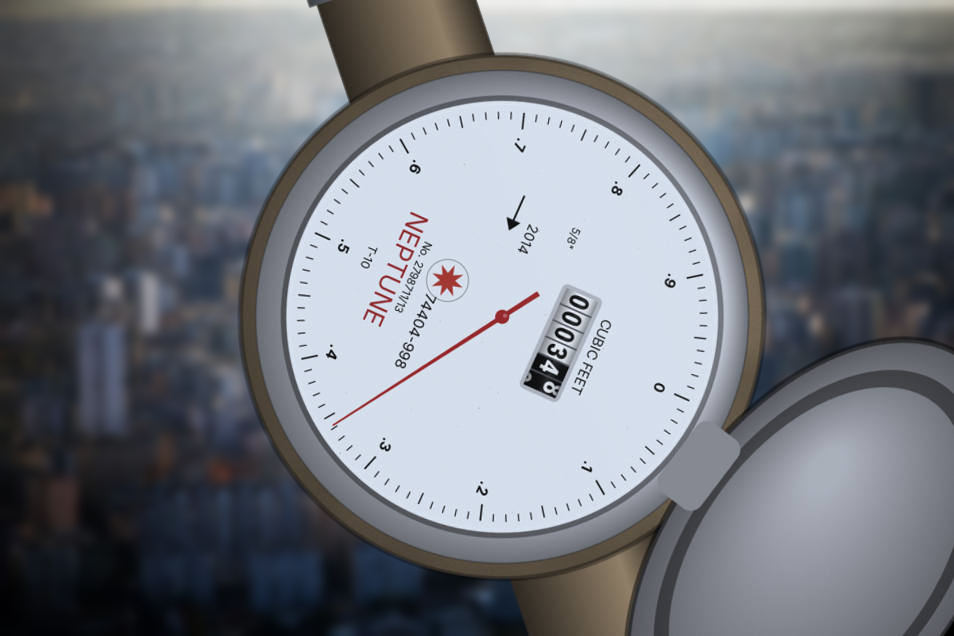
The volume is ft³ 348.34
